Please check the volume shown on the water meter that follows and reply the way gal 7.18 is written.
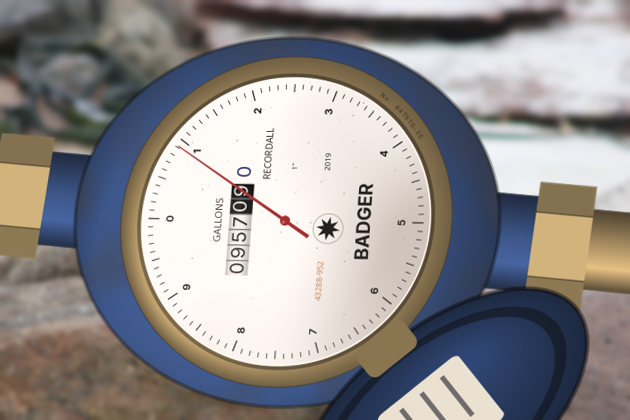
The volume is gal 957090.9
